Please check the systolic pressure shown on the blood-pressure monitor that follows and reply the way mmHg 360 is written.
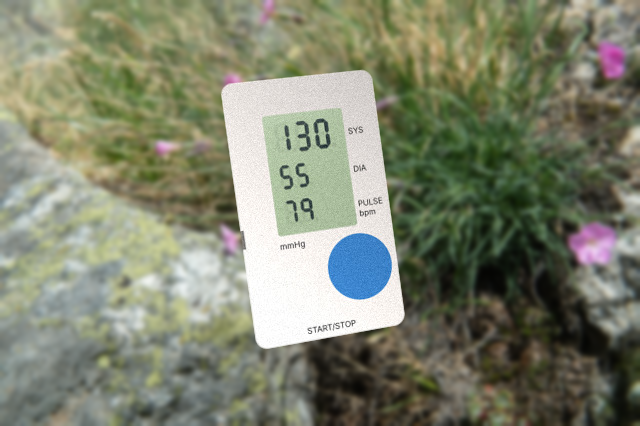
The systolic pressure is mmHg 130
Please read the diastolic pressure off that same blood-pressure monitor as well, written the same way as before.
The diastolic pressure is mmHg 55
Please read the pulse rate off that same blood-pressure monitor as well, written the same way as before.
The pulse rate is bpm 79
